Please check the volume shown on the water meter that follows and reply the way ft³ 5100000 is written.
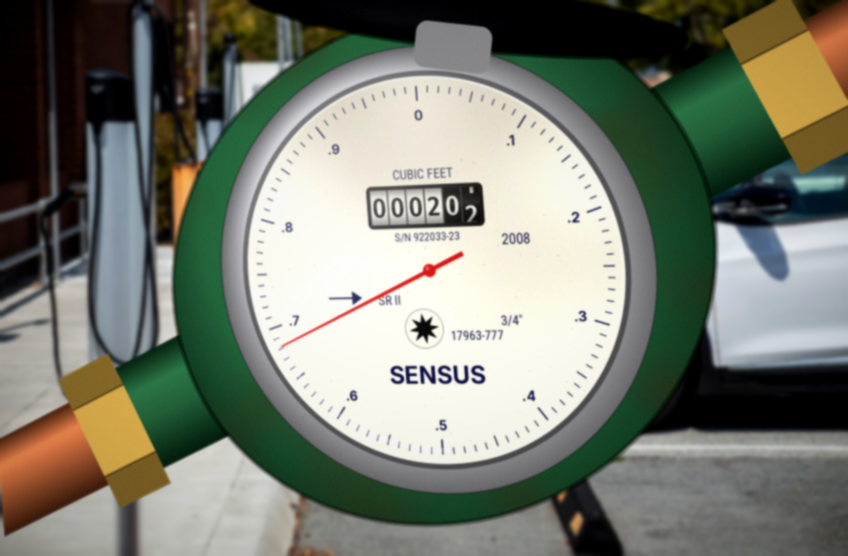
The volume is ft³ 201.68
